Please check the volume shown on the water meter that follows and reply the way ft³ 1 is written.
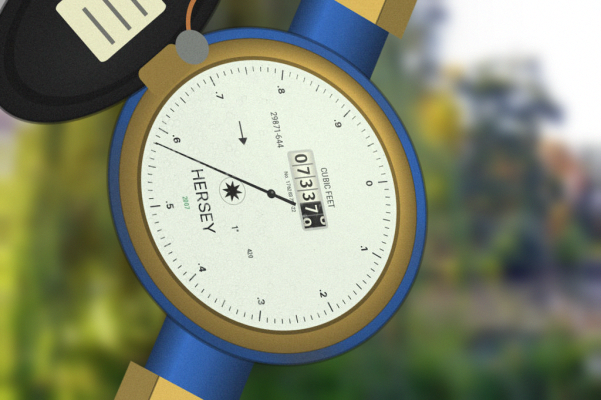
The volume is ft³ 73378.58
